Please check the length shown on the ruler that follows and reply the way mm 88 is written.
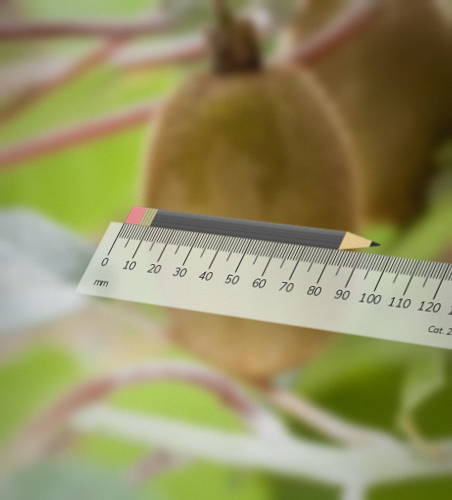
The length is mm 95
